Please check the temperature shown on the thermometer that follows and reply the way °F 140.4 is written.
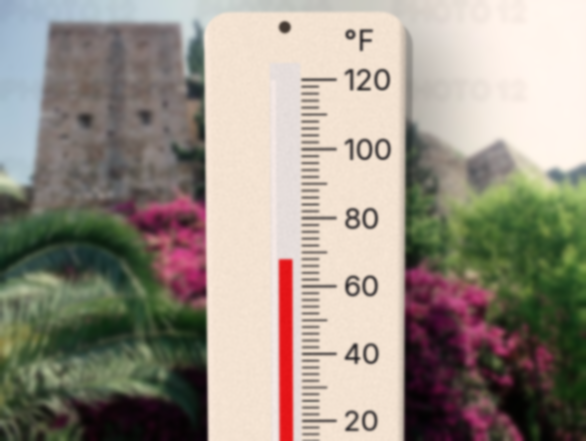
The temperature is °F 68
